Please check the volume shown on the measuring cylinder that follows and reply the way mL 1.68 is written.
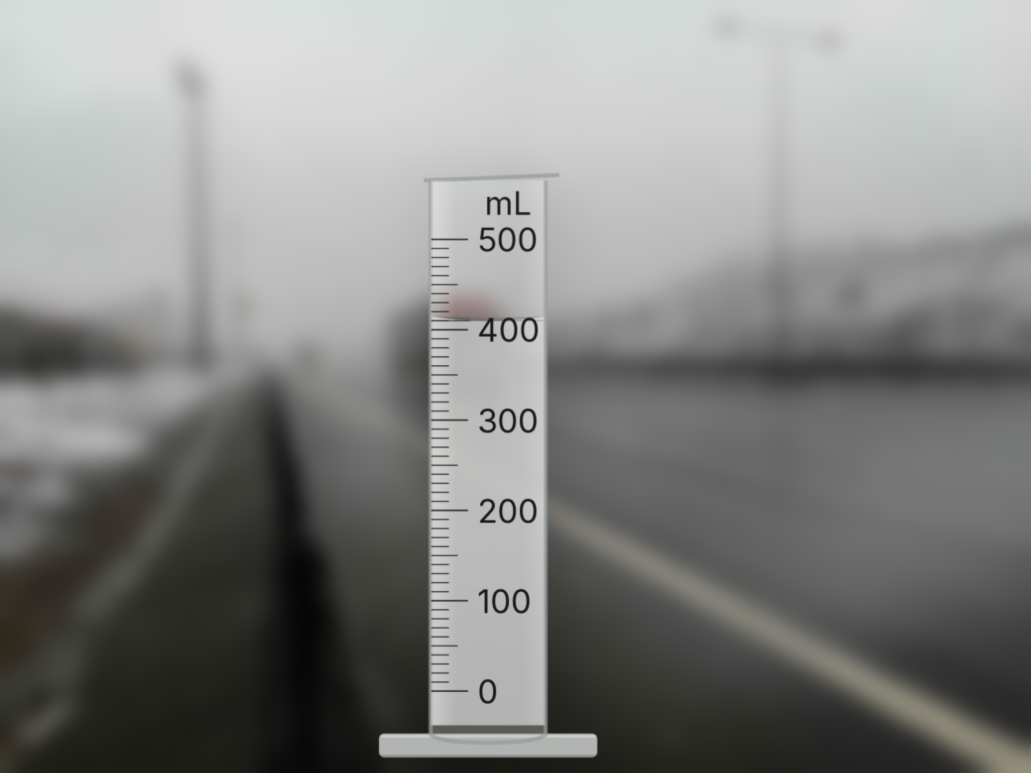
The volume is mL 410
